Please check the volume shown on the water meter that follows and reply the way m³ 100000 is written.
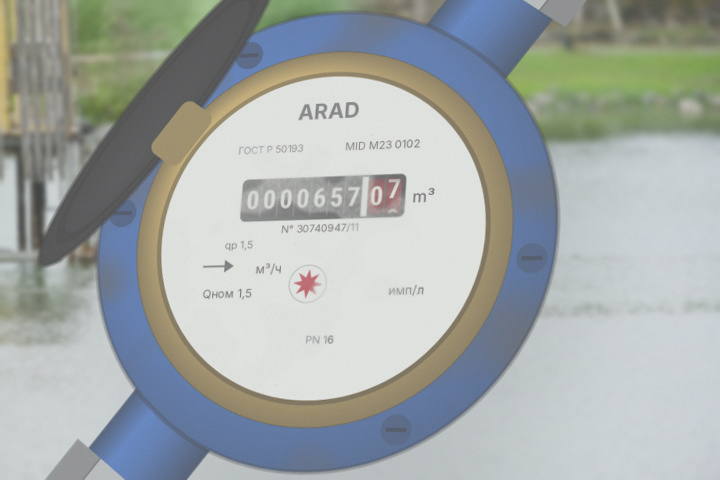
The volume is m³ 657.07
